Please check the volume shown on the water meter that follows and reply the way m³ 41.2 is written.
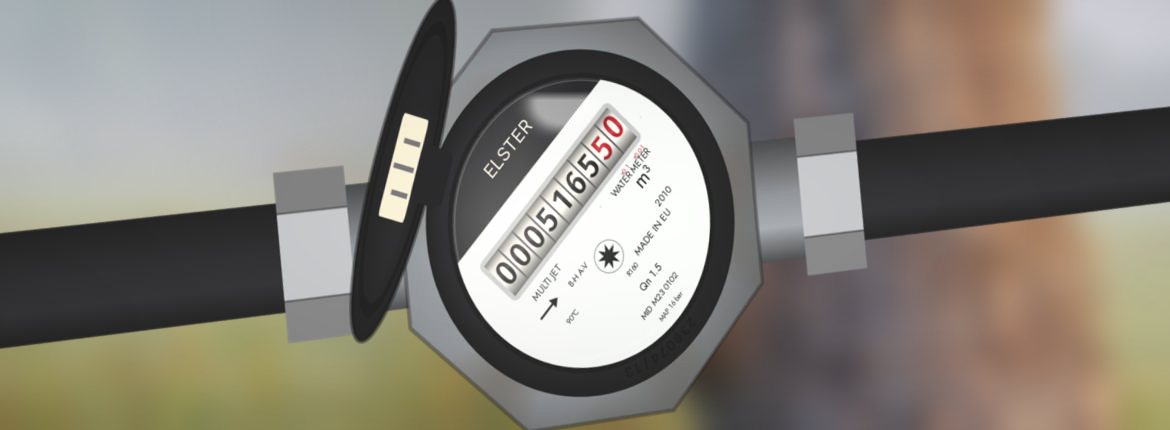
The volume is m³ 5165.50
